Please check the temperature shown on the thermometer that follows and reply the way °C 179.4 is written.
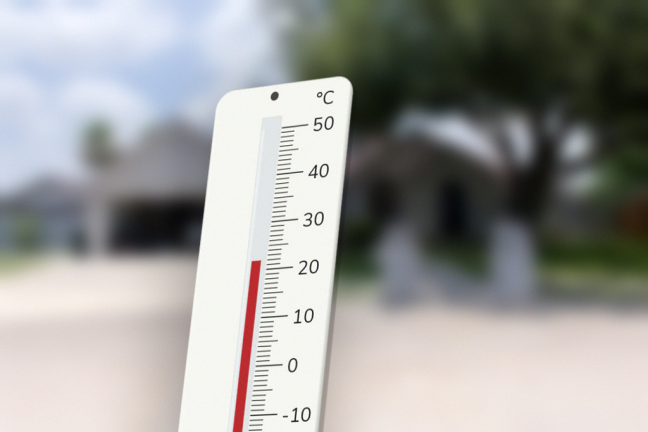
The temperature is °C 22
